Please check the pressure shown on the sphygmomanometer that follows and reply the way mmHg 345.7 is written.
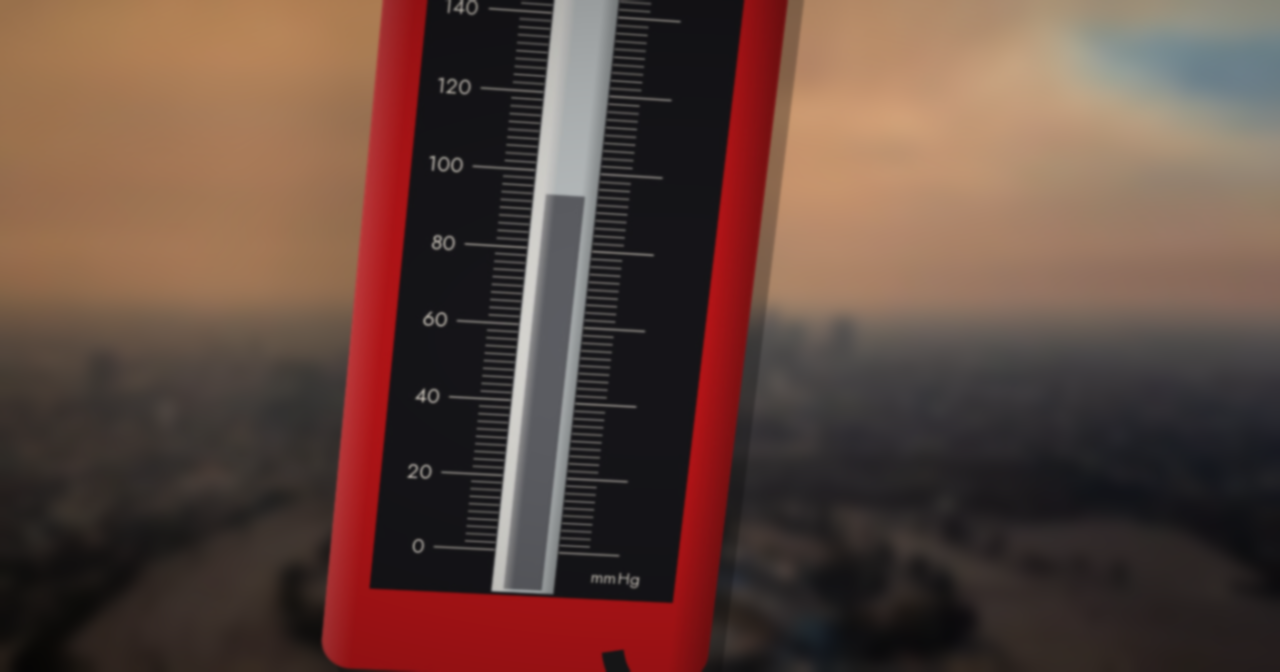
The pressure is mmHg 94
